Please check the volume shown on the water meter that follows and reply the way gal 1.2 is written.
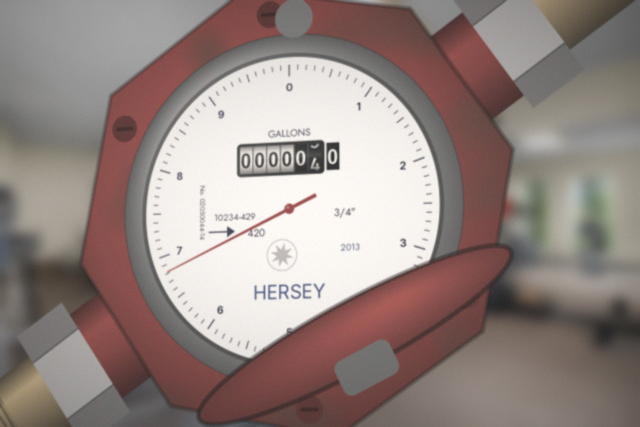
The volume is gal 36.8
